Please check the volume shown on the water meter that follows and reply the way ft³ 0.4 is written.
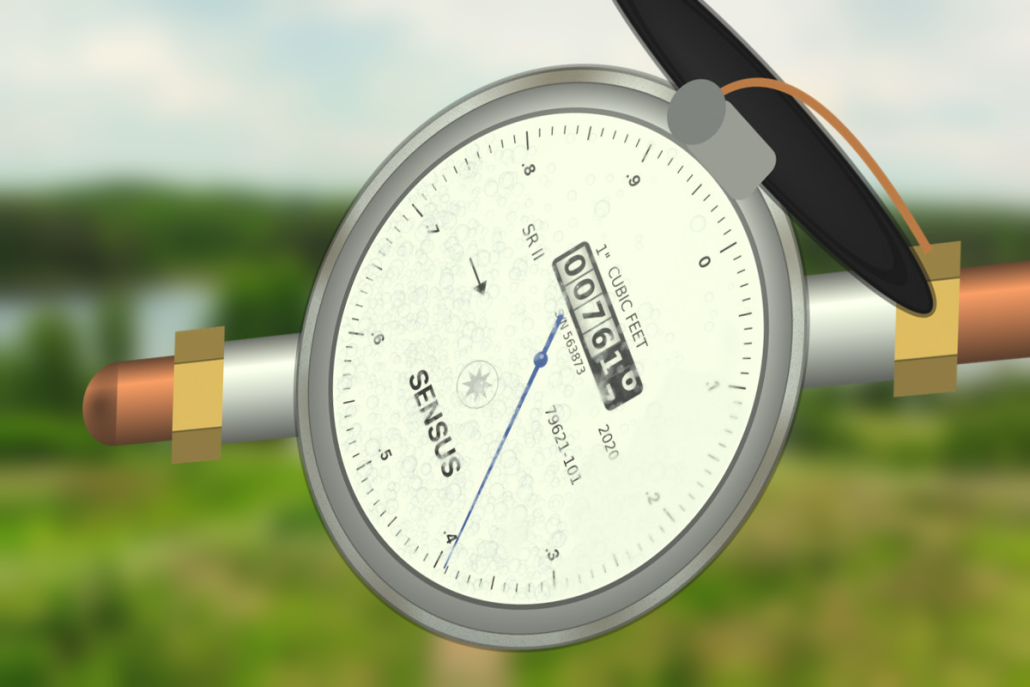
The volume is ft³ 7616.39
